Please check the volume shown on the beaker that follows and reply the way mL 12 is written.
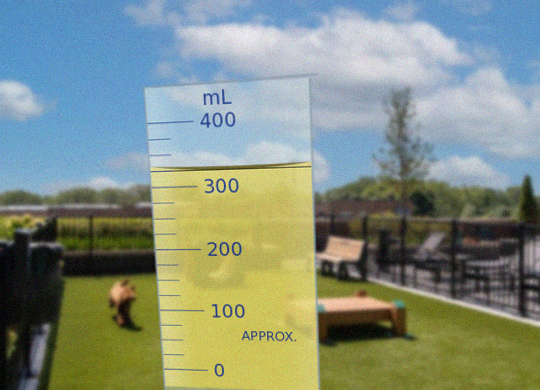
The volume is mL 325
